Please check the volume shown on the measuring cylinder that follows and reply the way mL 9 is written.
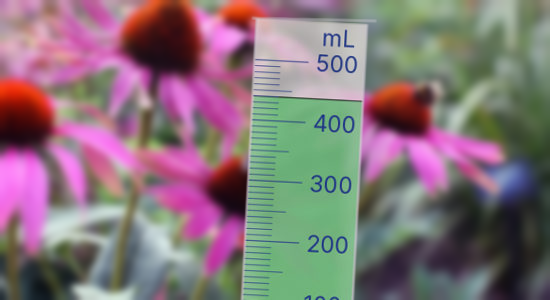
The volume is mL 440
